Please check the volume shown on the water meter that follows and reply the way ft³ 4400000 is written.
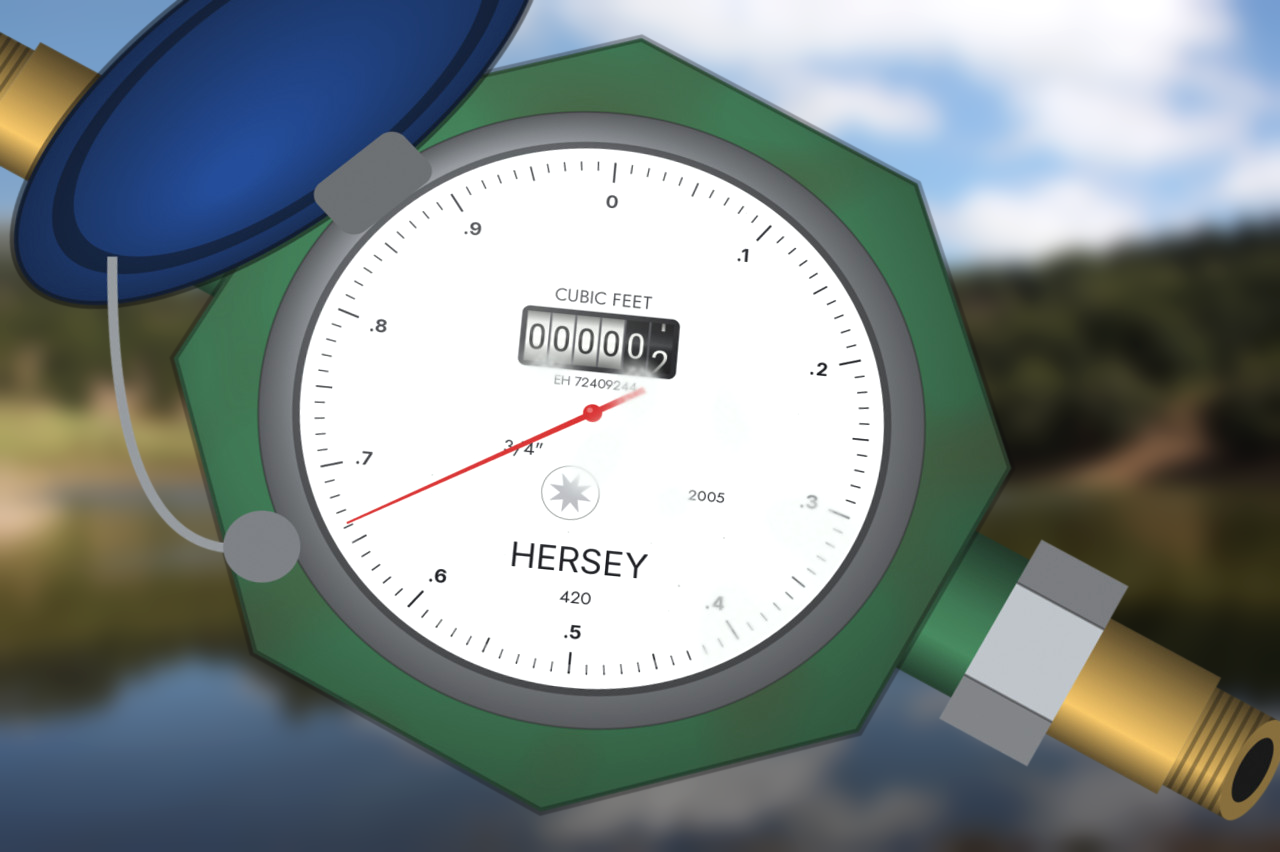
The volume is ft³ 1.66
